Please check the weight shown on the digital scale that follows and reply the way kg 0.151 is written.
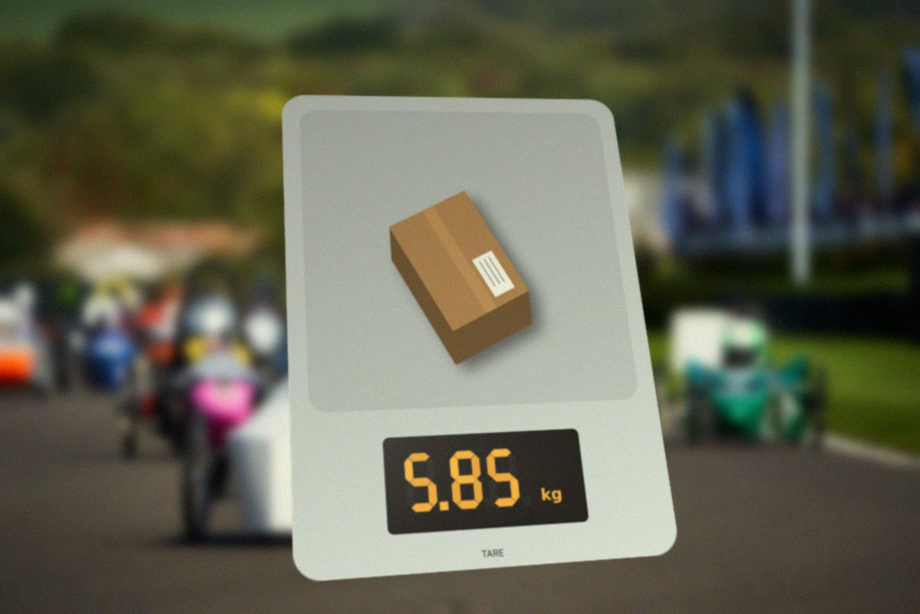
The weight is kg 5.85
